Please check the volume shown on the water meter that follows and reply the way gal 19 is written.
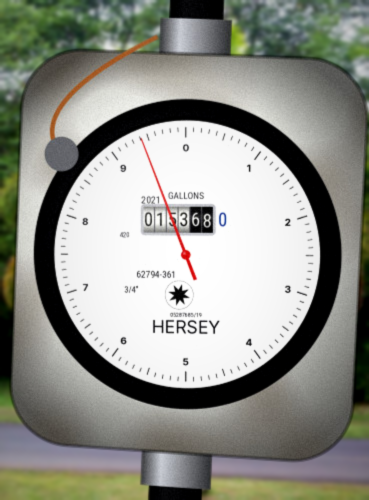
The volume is gal 153679.4
